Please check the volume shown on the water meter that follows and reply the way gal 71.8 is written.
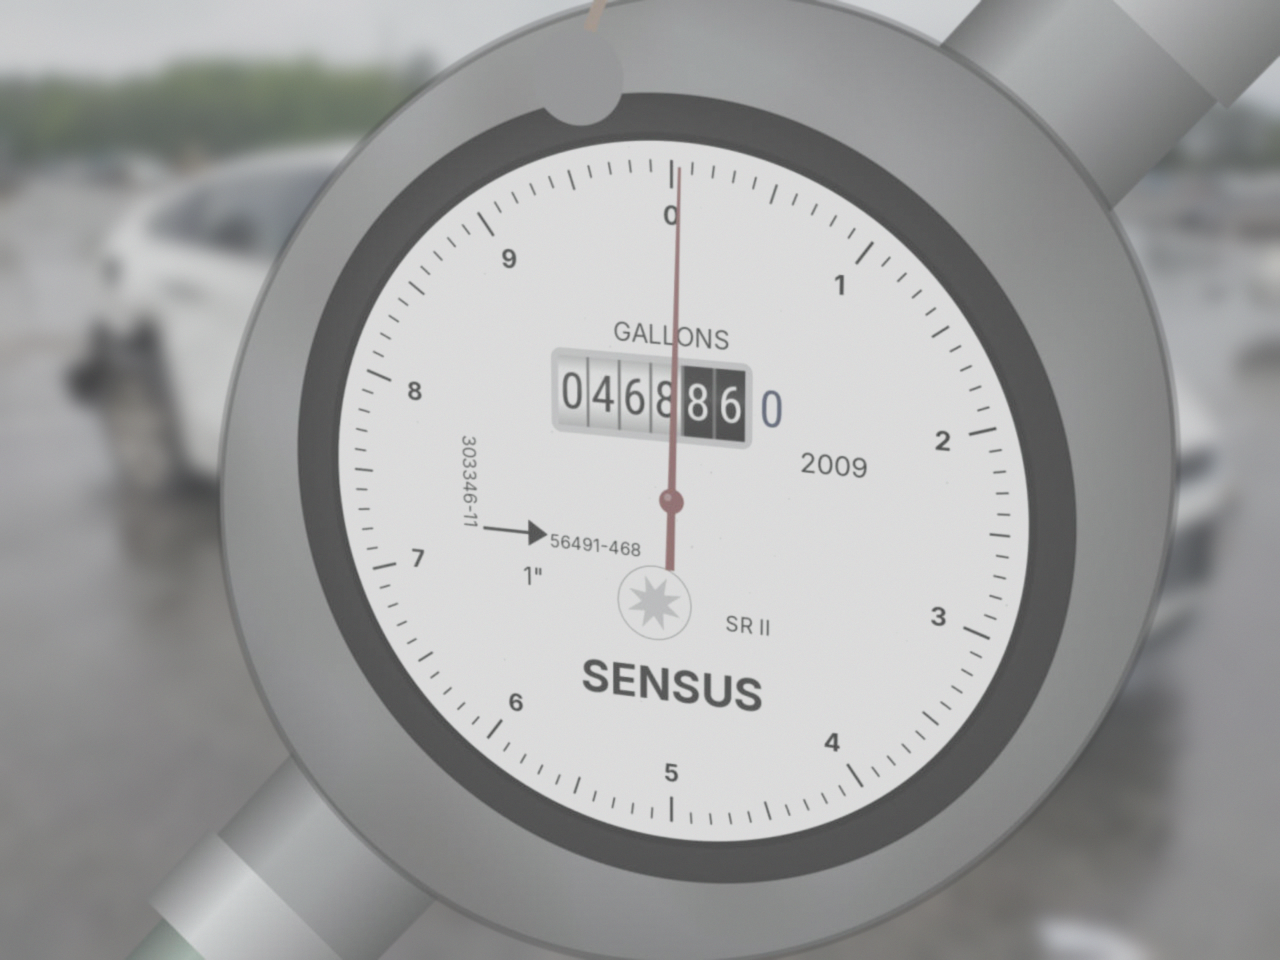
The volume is gal 468860.0
